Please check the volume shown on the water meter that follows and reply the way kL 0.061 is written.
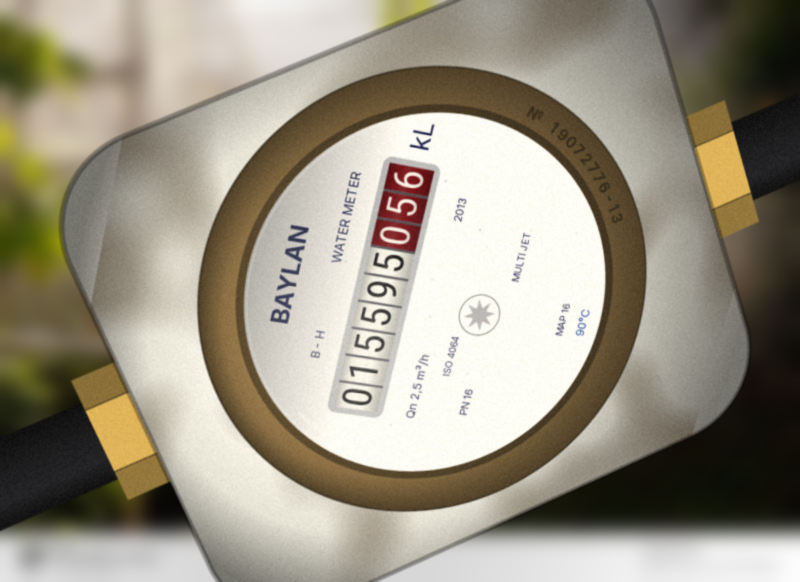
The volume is kL 15595.056
